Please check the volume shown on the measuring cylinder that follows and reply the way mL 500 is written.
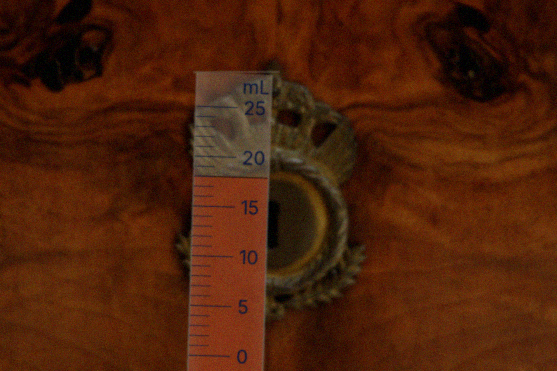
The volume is mL 18
